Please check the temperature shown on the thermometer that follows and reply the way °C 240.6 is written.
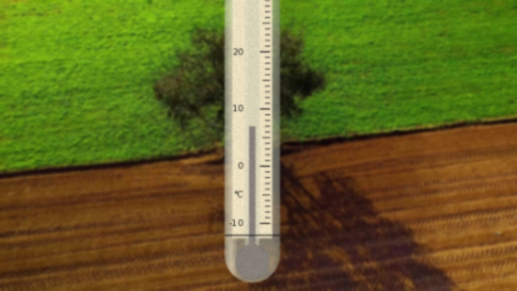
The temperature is °C 7
